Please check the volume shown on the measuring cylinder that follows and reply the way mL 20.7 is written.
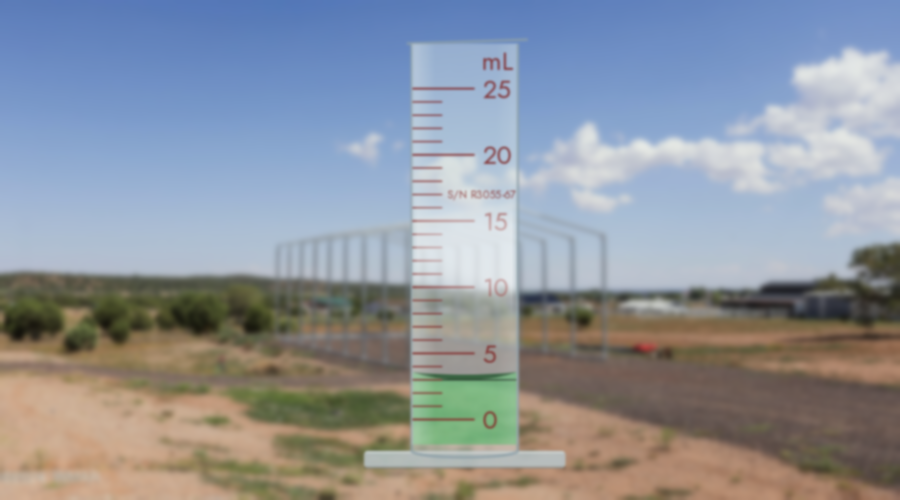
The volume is mL 3
